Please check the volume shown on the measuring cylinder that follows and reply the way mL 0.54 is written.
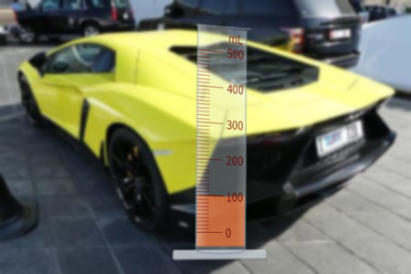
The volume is mL 100
